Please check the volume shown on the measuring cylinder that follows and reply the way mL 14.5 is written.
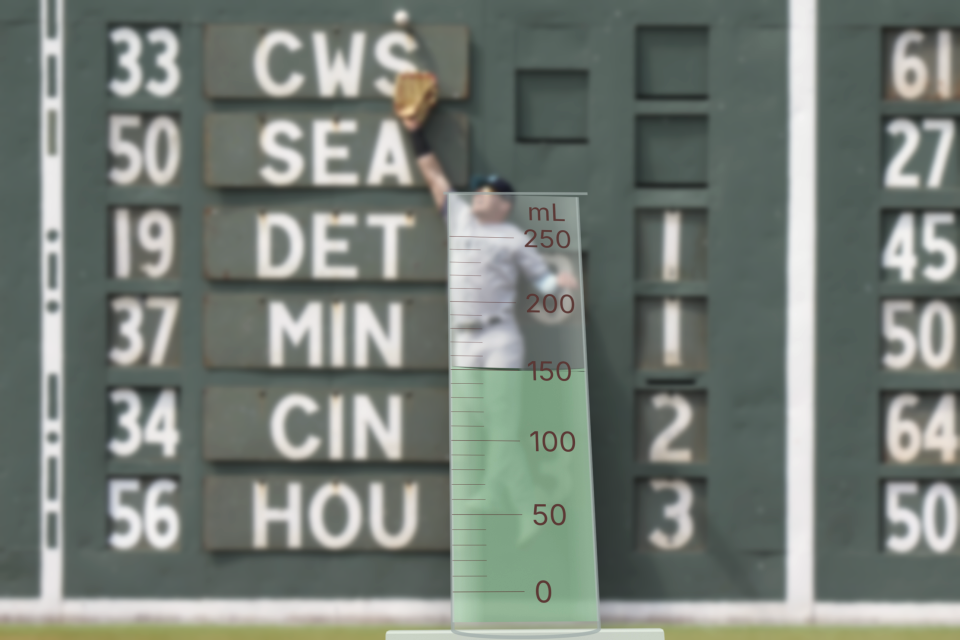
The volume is mL 150
